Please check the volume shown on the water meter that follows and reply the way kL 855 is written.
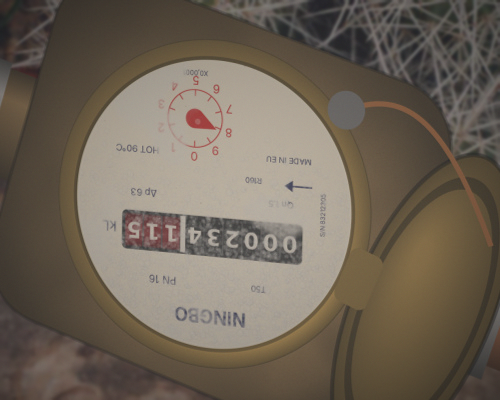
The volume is kL 234.1158
